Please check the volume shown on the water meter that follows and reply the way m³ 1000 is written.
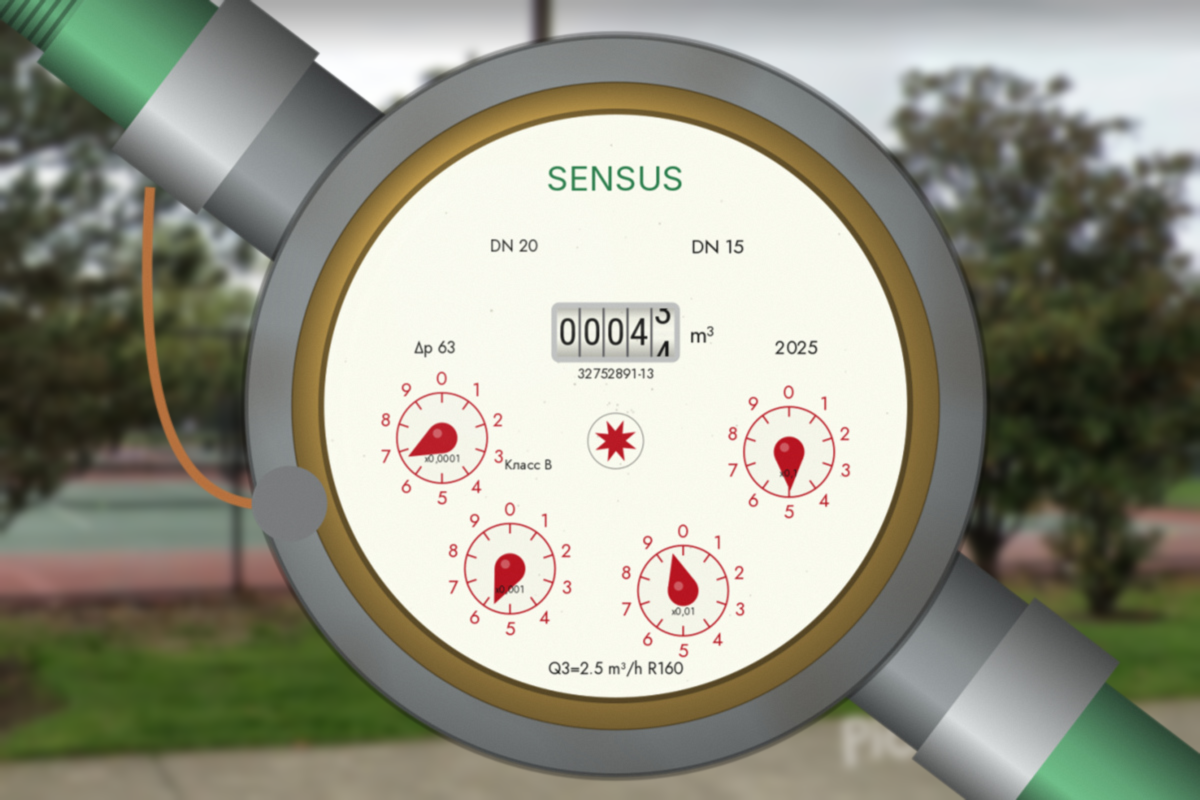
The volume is m³ 43.4956
